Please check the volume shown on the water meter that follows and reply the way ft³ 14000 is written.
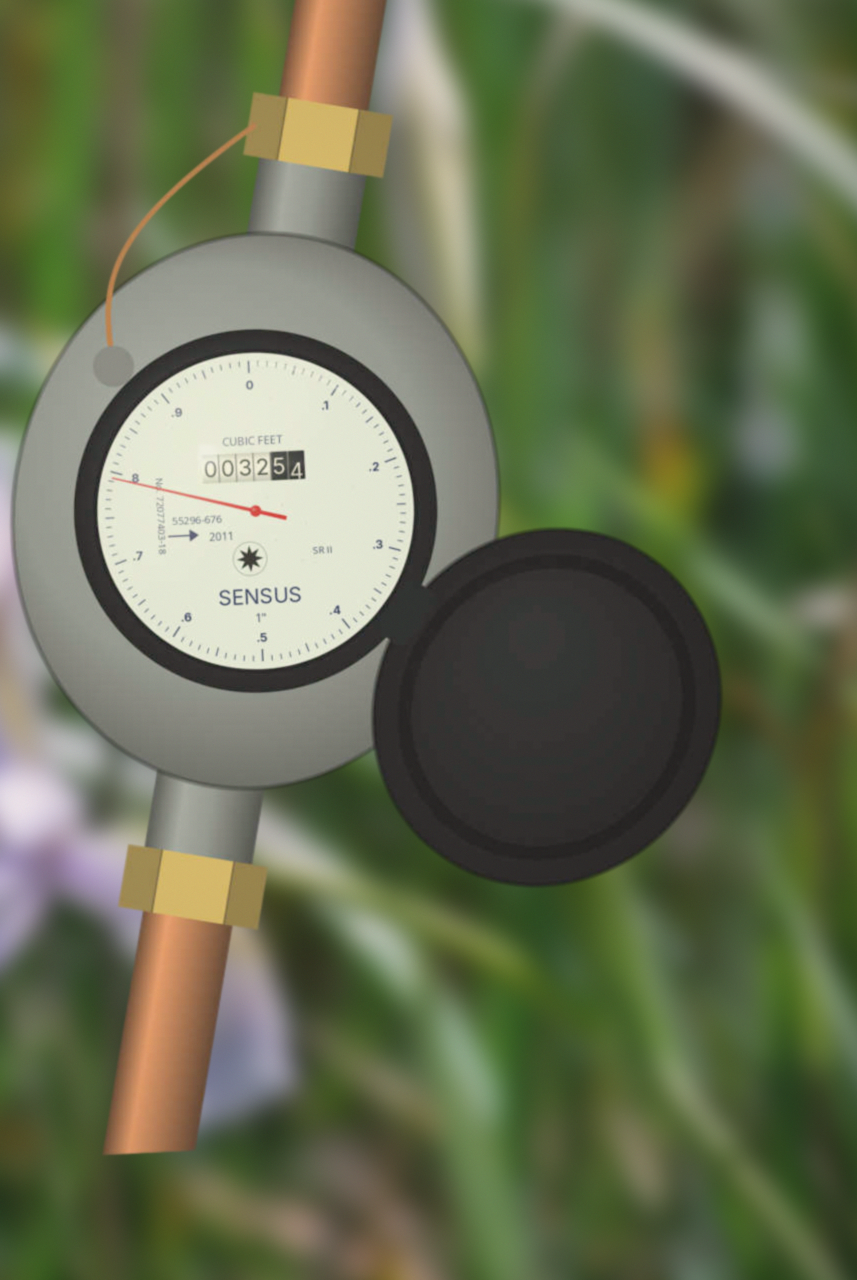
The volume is ft³ 3253.79
